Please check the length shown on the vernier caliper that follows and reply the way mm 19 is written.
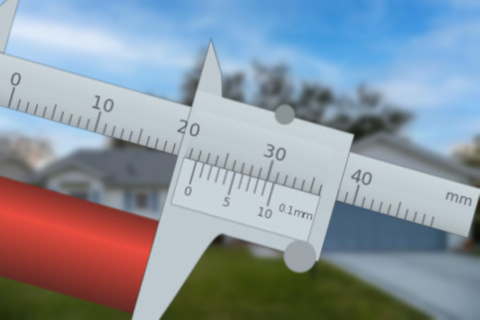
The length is mm 21.8
